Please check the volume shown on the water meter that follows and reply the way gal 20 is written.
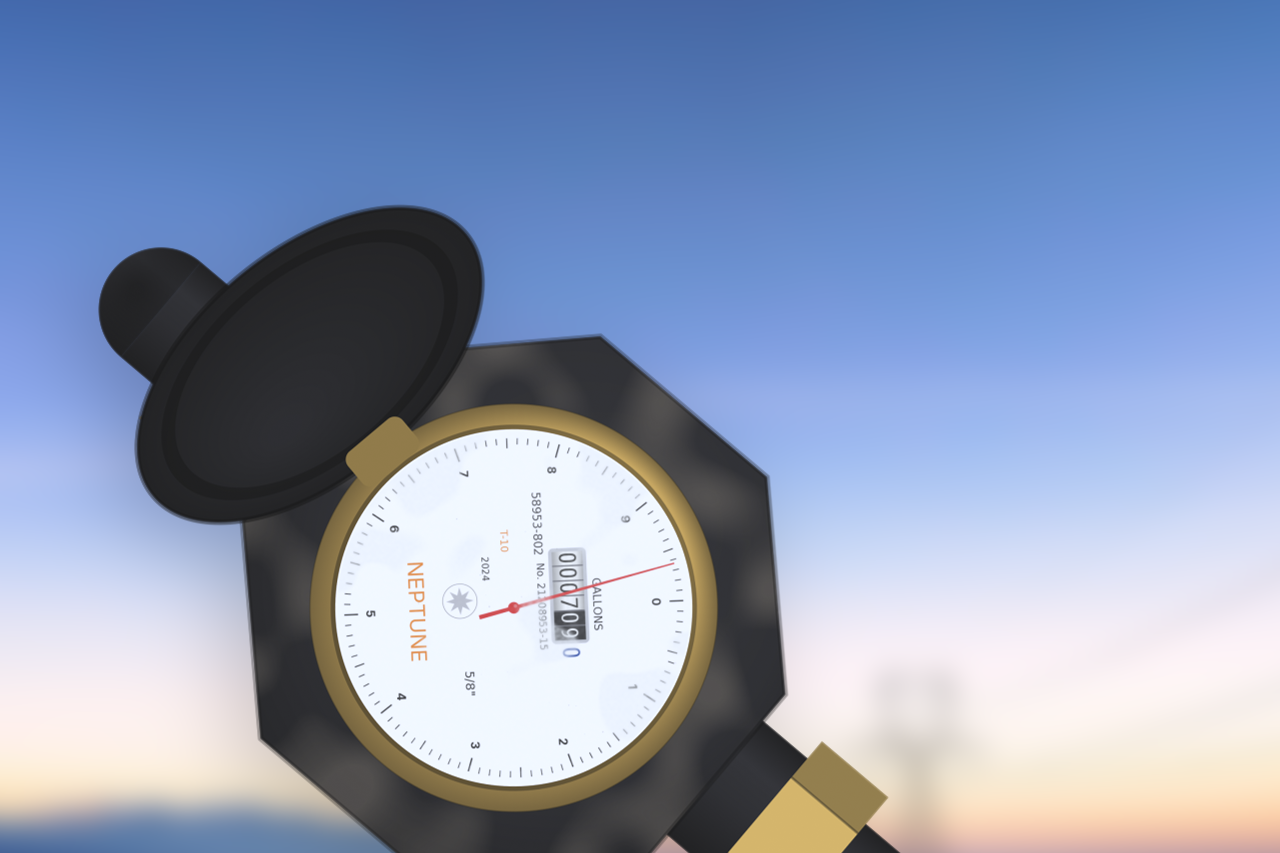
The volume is gal 7089.6
